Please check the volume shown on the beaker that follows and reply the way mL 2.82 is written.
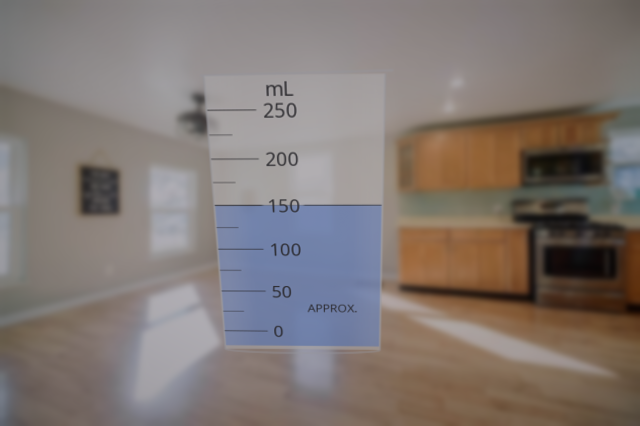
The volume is mL 150
